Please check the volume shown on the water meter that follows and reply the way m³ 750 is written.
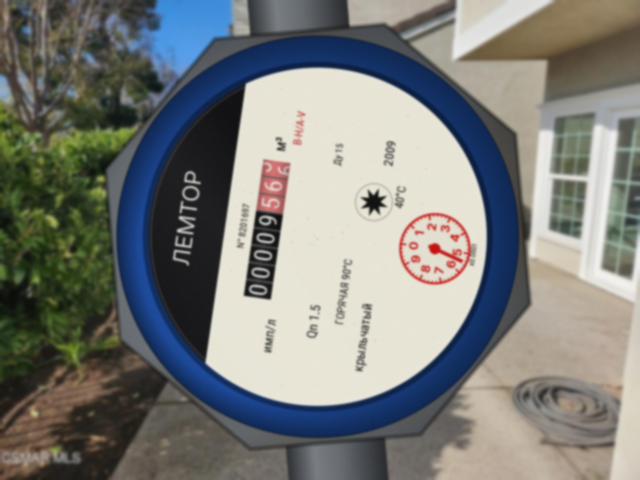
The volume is m³ 9.5655
